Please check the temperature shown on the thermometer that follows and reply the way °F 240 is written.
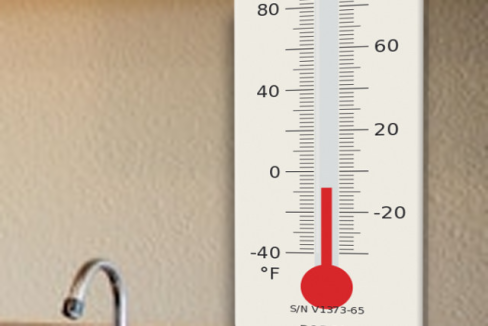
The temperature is °F -8
